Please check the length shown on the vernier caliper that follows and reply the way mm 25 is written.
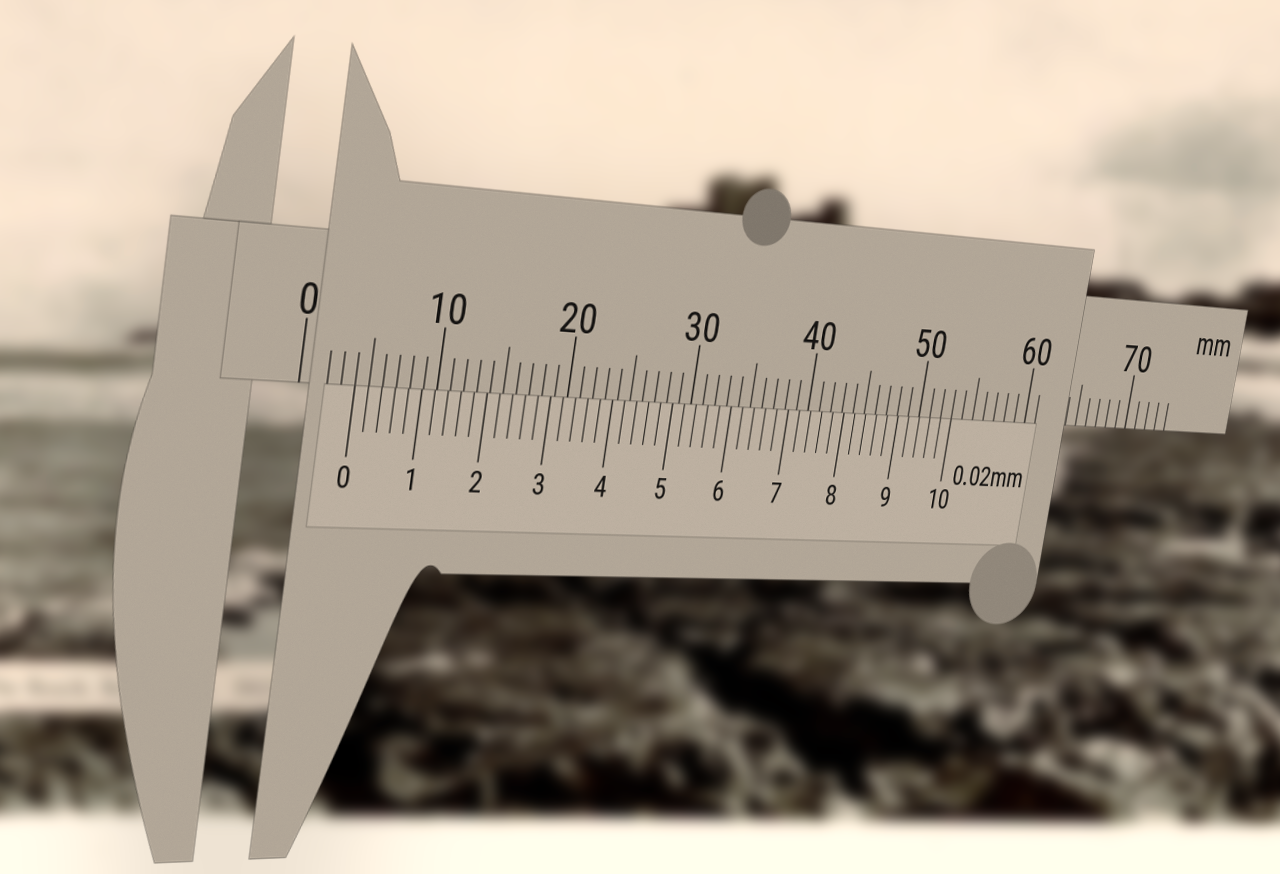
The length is mm 4.0
